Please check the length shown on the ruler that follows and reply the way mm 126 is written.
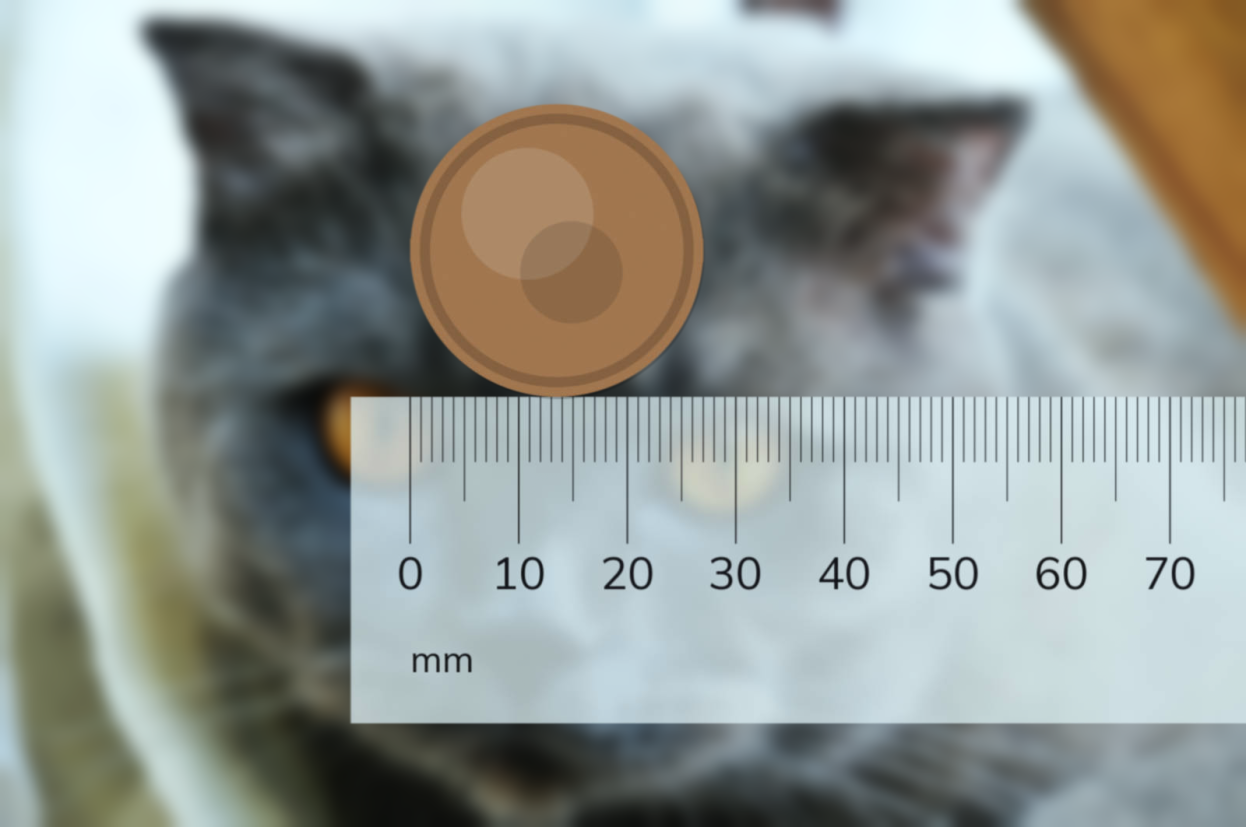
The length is mm 27
